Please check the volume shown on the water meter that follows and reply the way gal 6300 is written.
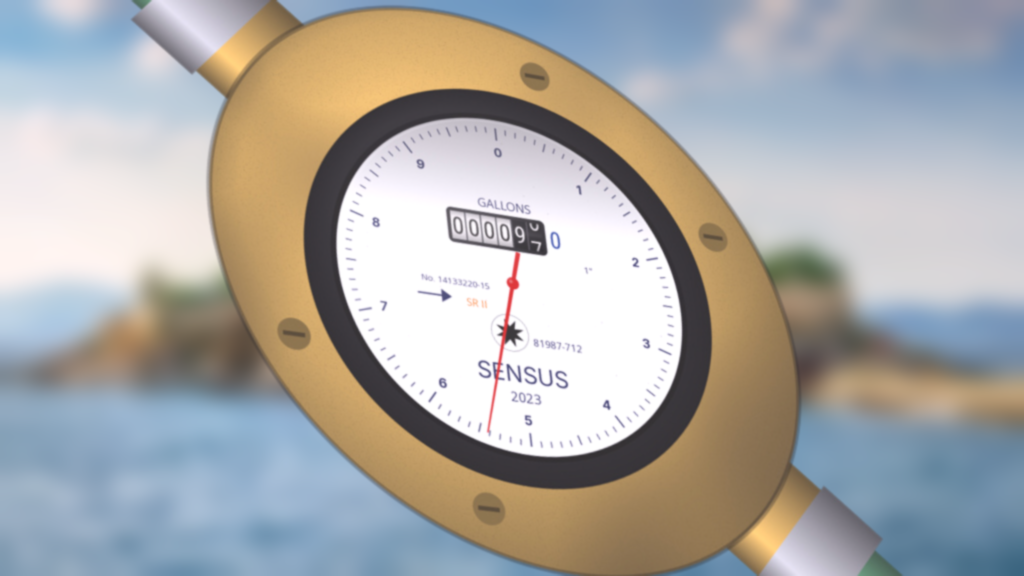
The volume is gal 965.4
